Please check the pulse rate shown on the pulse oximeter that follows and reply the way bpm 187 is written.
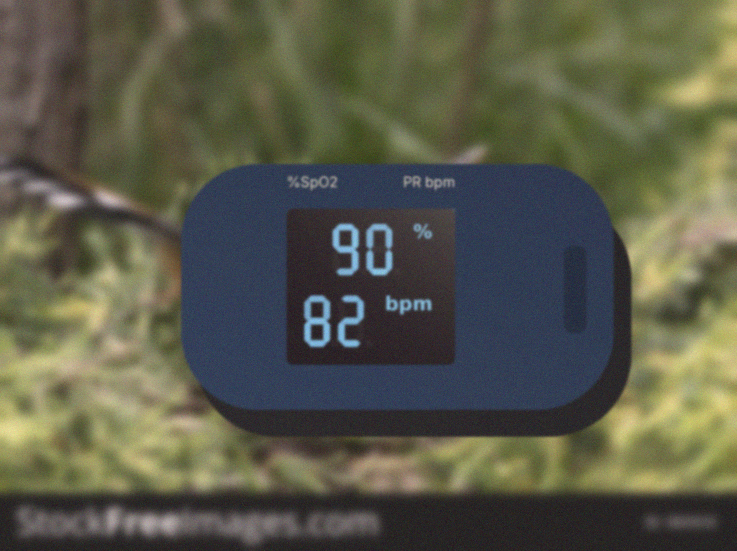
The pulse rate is bpm 82
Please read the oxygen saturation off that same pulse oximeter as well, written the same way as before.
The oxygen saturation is % 90
